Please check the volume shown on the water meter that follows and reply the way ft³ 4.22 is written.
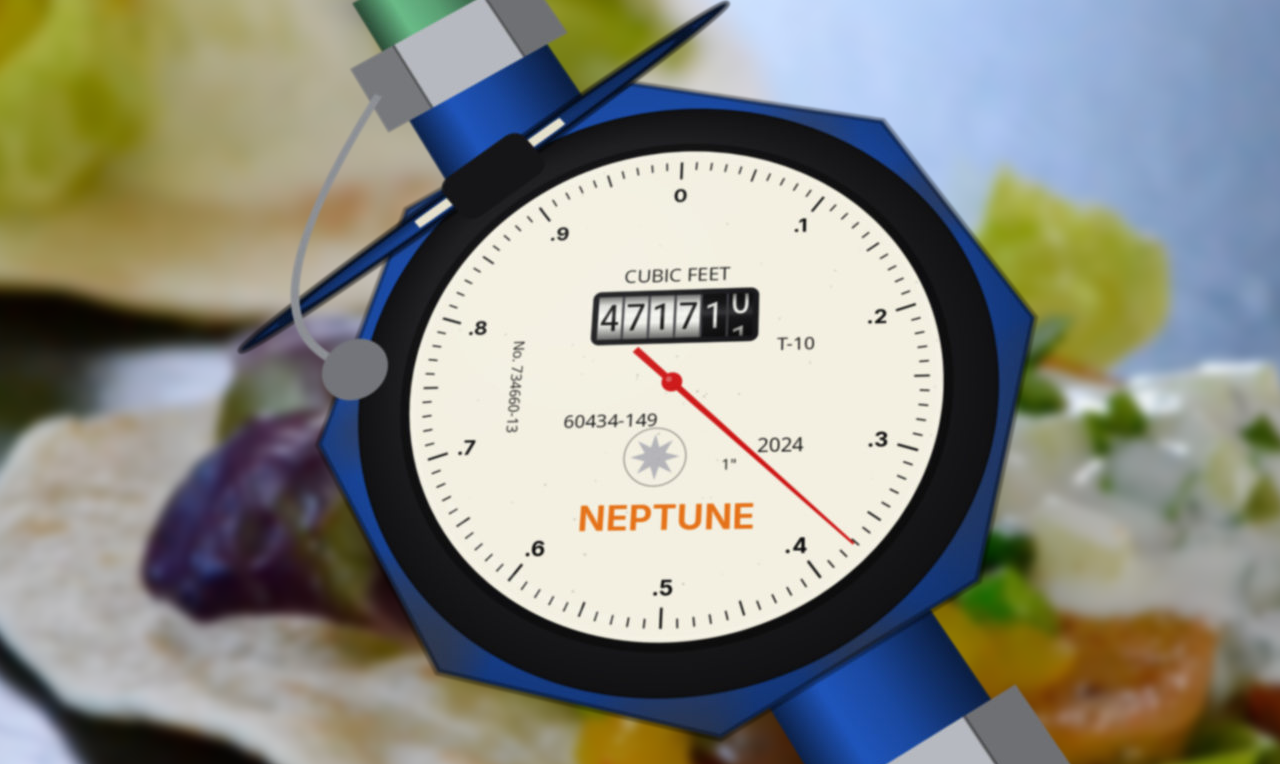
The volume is ft³ 471710.37
